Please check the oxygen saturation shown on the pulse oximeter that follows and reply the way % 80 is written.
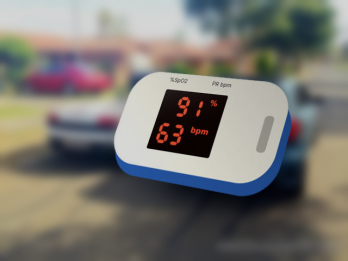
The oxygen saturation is % 91
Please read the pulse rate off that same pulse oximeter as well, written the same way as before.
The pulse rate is bpm 63
